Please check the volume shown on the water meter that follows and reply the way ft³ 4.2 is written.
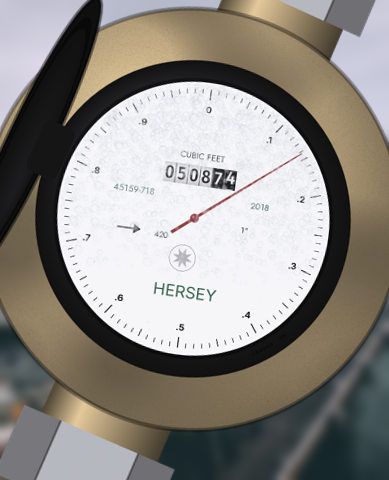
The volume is ft³ 50874.14
